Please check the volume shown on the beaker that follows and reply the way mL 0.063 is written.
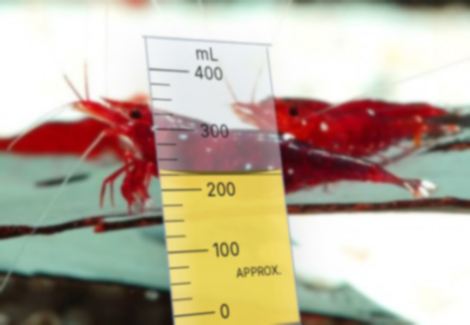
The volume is mL 225
